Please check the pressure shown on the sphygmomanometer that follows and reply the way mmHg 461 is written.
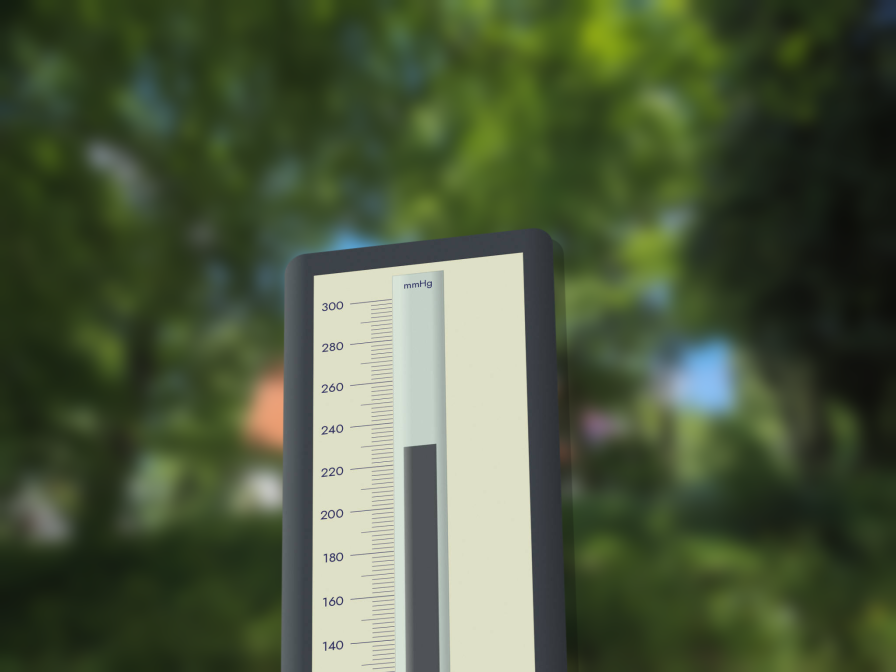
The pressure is mmHg 228
